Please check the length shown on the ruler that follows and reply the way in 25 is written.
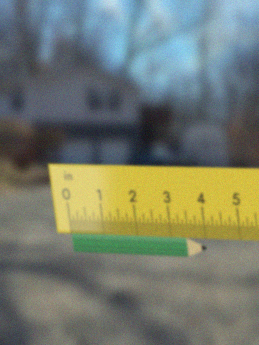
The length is in 4
